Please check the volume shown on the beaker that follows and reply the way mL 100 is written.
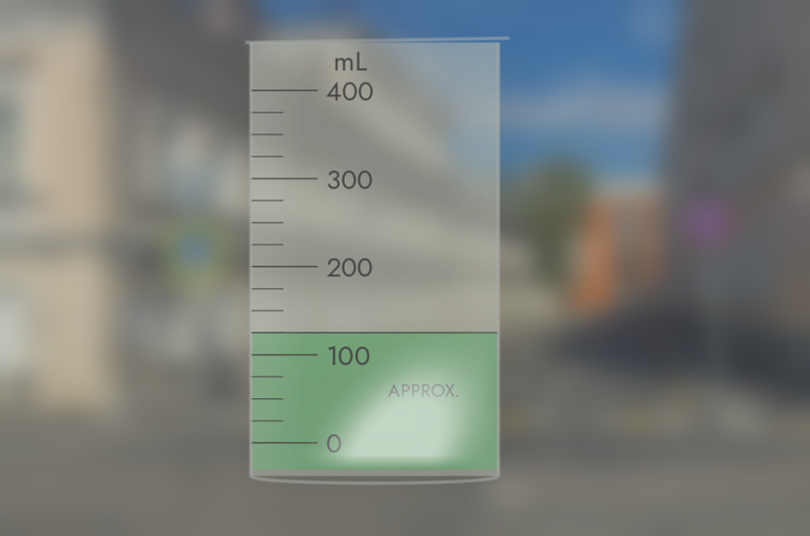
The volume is mL 125
